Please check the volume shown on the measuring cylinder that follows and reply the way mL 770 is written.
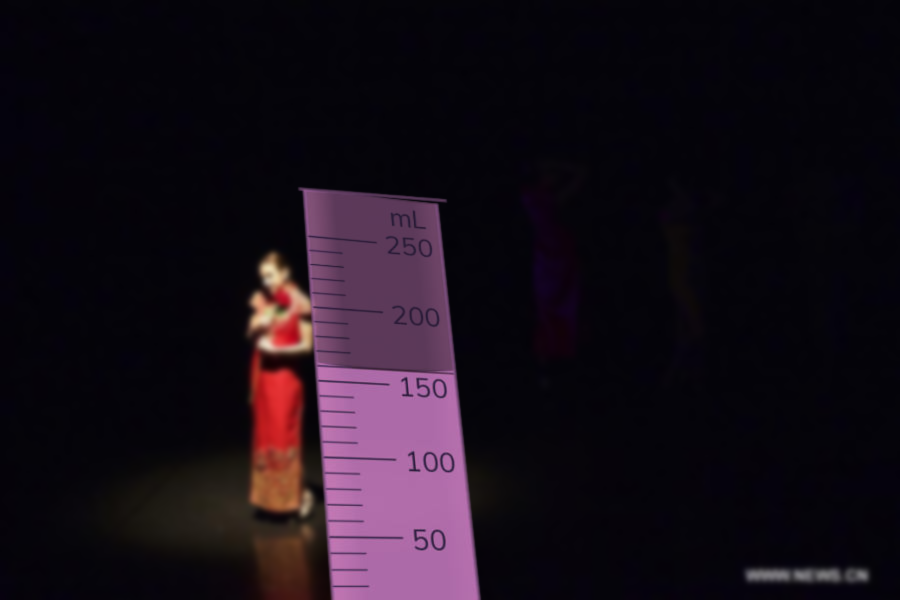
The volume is mL 160
